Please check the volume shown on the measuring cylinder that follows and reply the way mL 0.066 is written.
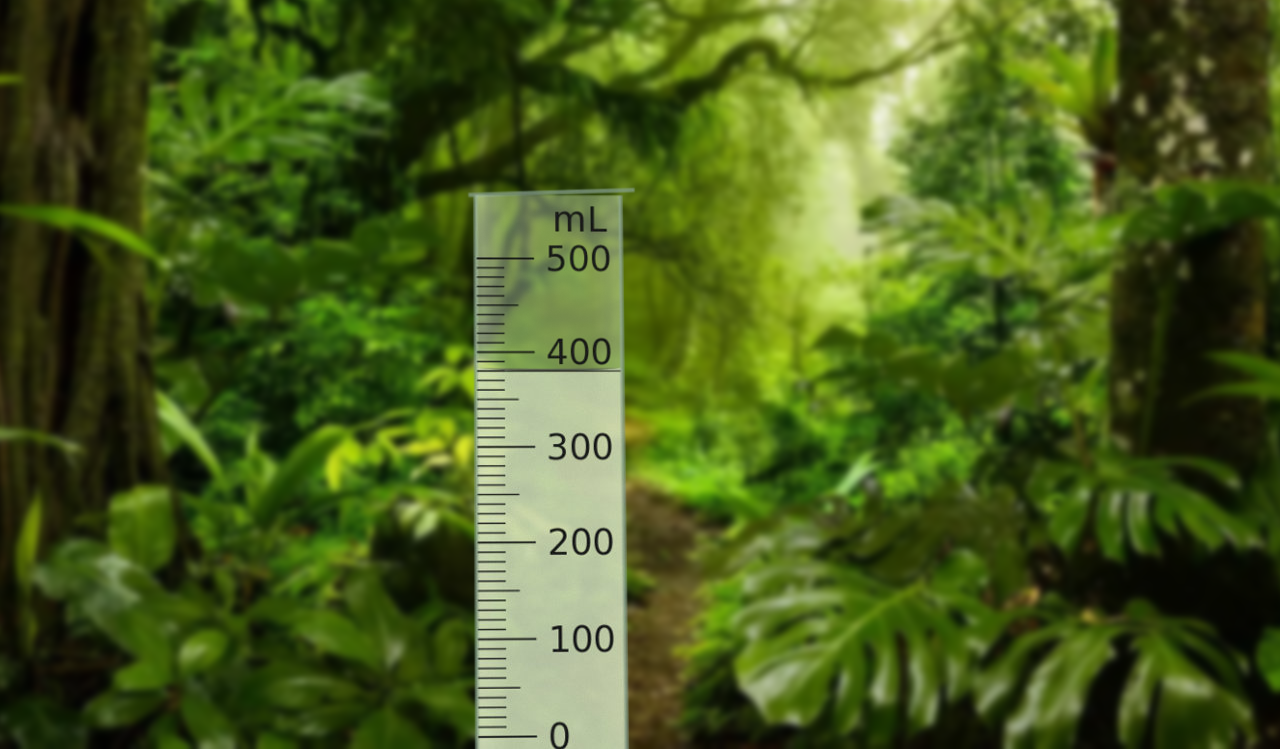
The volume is mL 380
